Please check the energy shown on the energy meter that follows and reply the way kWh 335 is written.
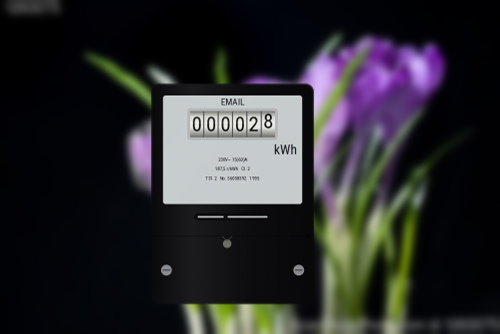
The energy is kWh 28
